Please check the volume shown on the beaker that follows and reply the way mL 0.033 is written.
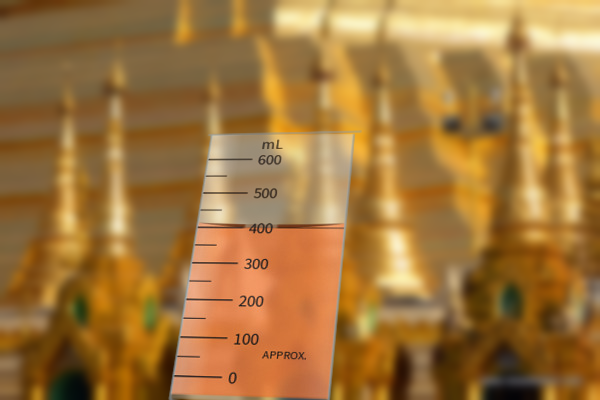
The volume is mL 400
